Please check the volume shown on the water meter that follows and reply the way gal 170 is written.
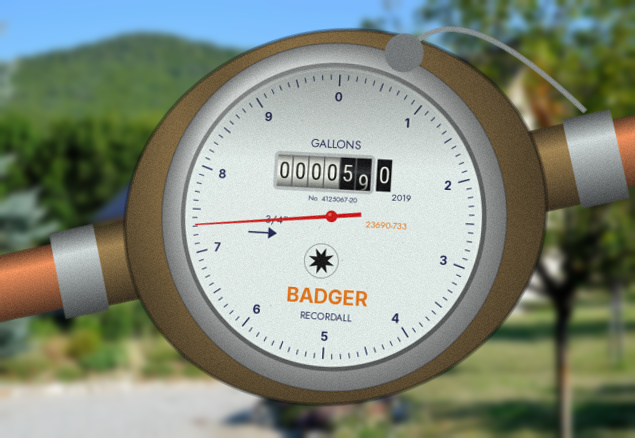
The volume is gal 587.3
